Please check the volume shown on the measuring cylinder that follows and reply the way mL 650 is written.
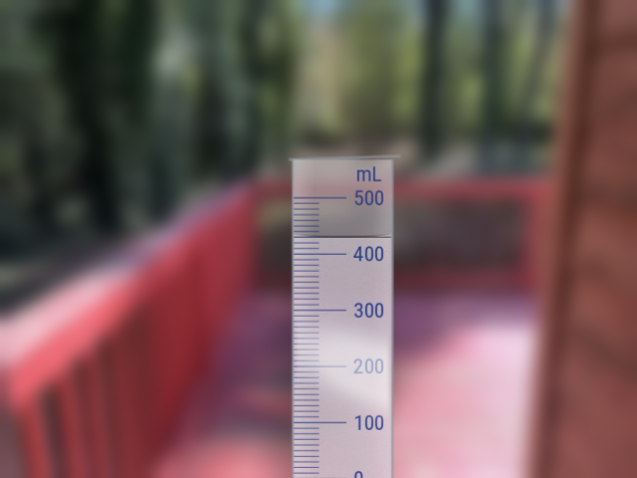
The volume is mL 430
